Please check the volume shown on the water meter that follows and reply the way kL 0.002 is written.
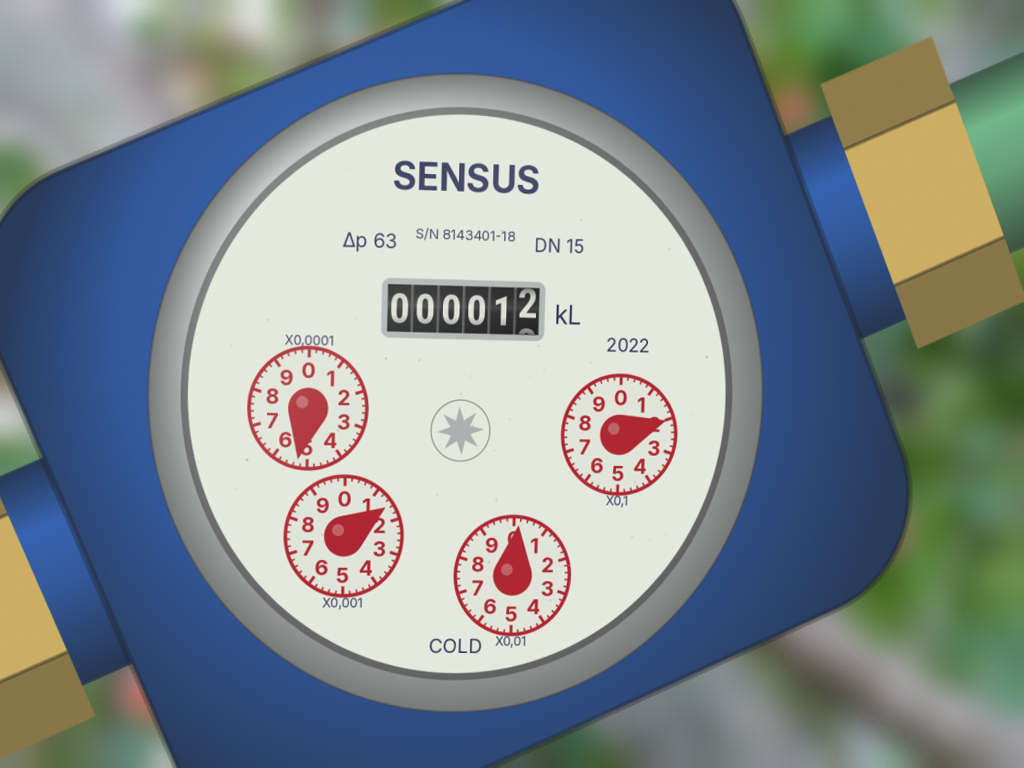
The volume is kL 12.2015
